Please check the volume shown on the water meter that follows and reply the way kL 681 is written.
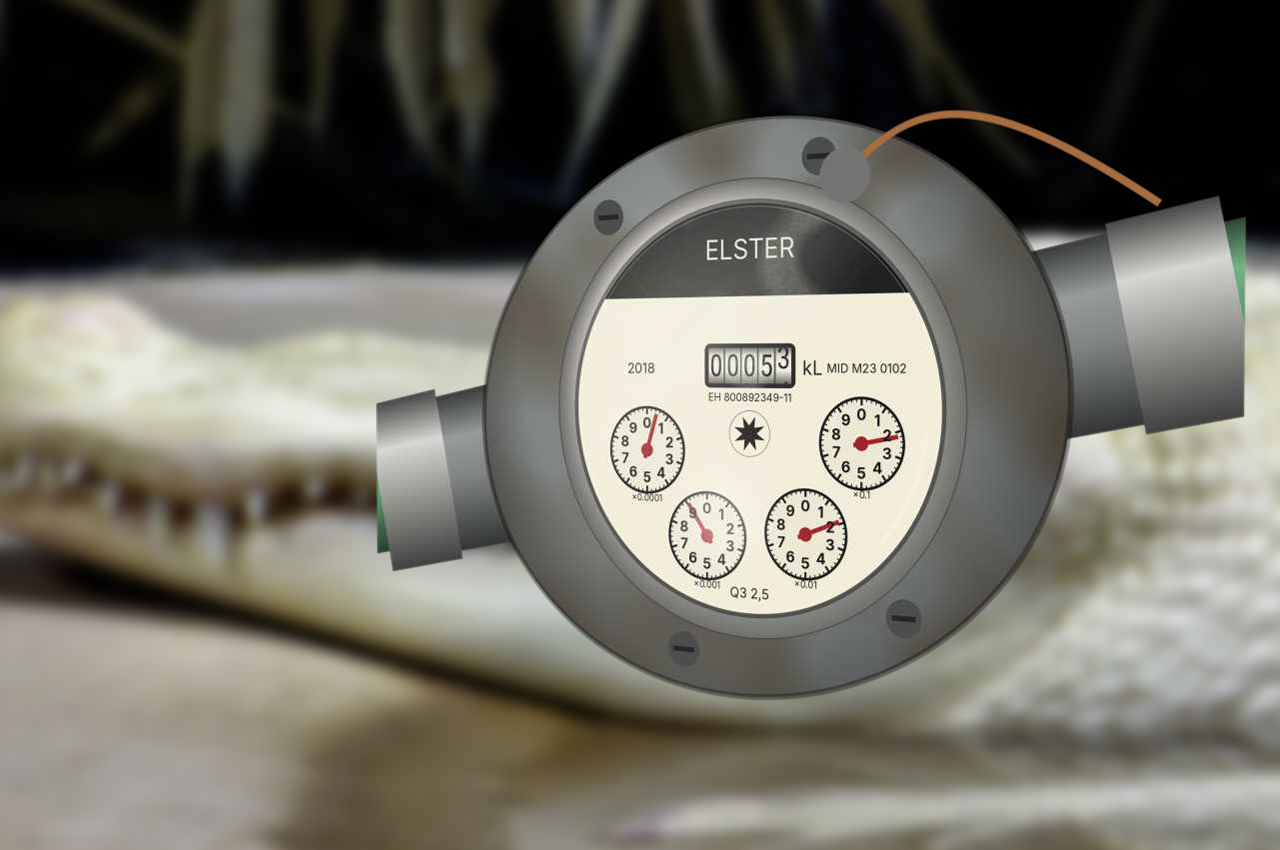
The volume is kL 53.2190
